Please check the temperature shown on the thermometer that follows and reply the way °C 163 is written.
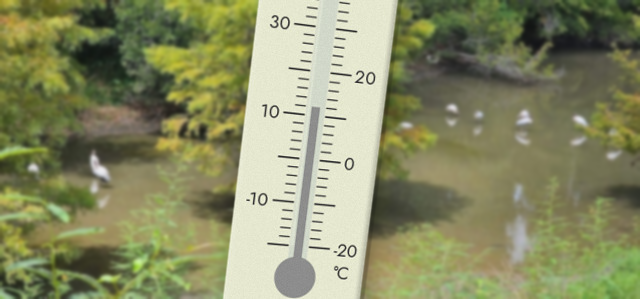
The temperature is °C 12
